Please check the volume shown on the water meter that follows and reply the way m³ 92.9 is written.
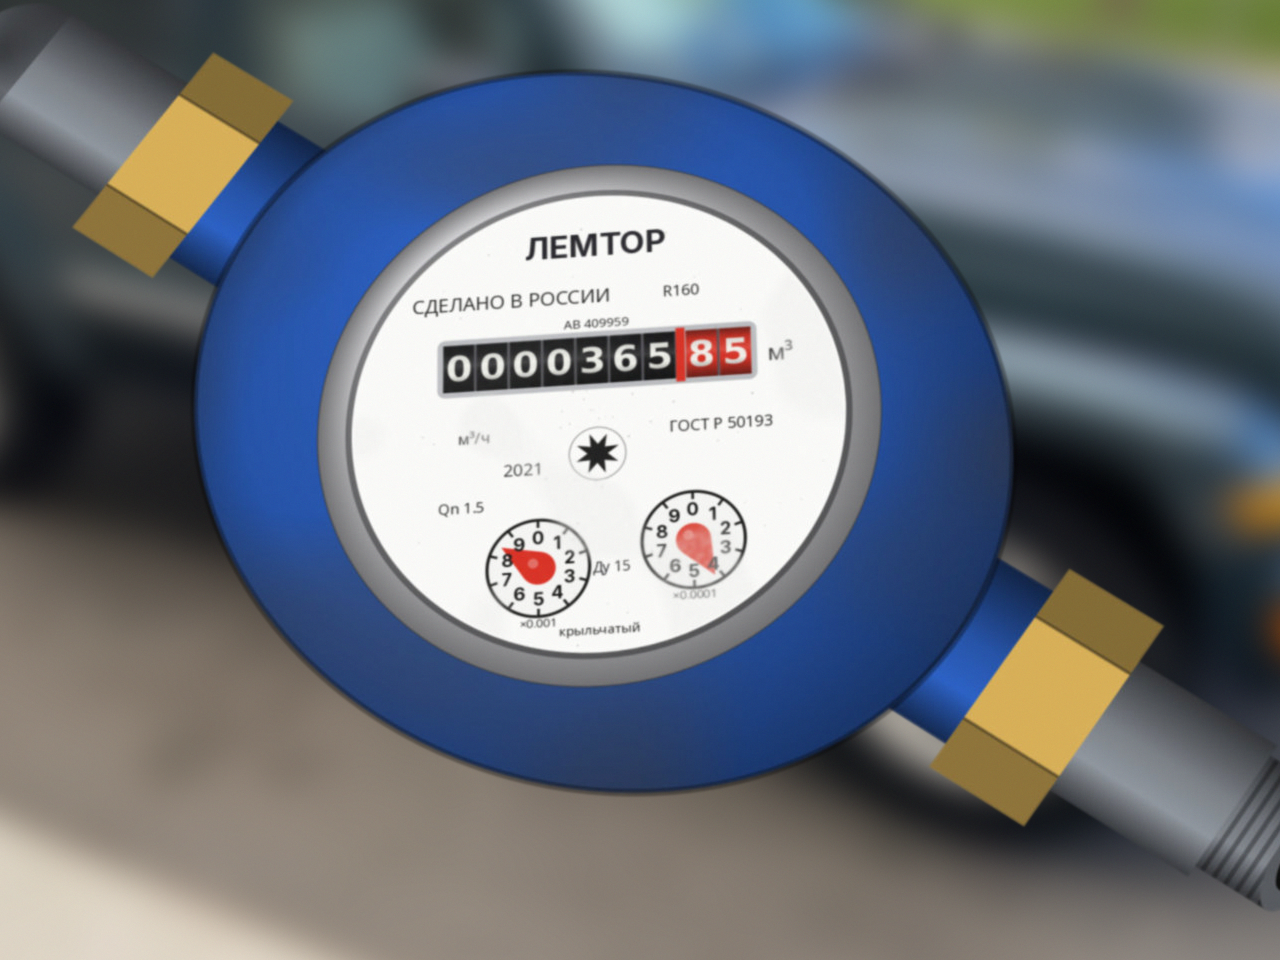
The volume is m³ 365.8584
